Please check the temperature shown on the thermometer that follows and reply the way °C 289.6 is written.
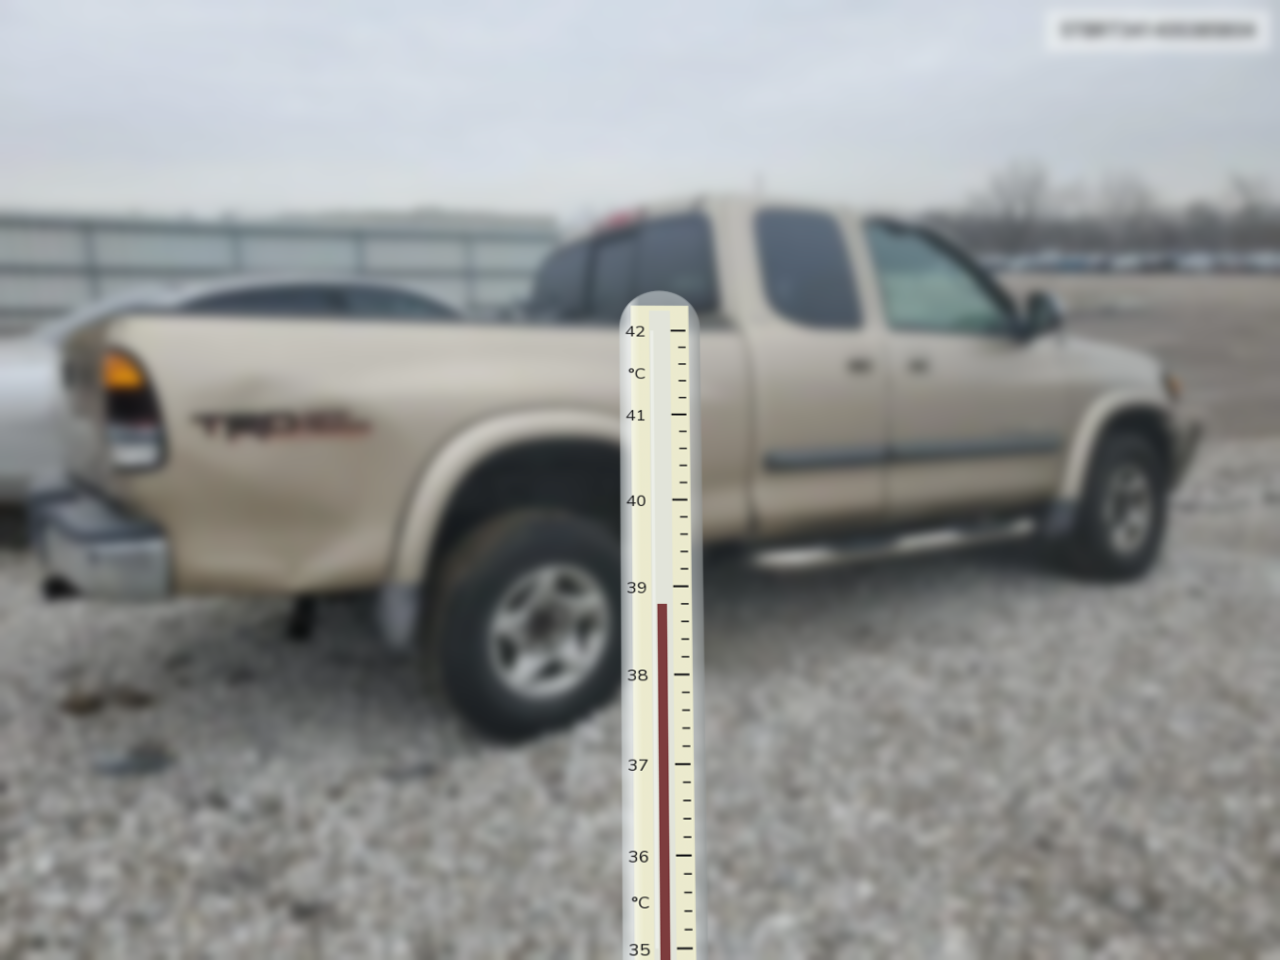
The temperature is °C 38.8
